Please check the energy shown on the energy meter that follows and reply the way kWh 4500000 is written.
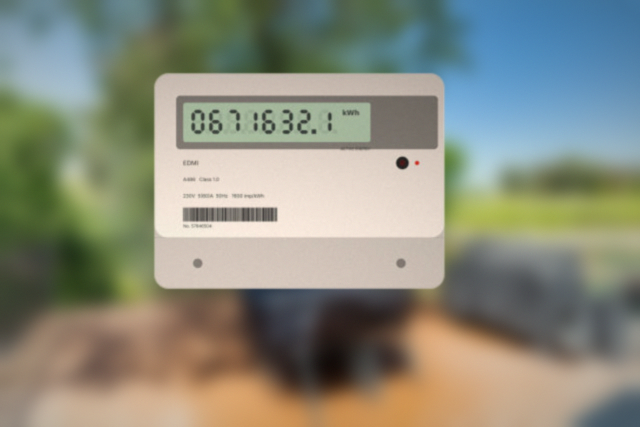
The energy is kWh 671632.1
